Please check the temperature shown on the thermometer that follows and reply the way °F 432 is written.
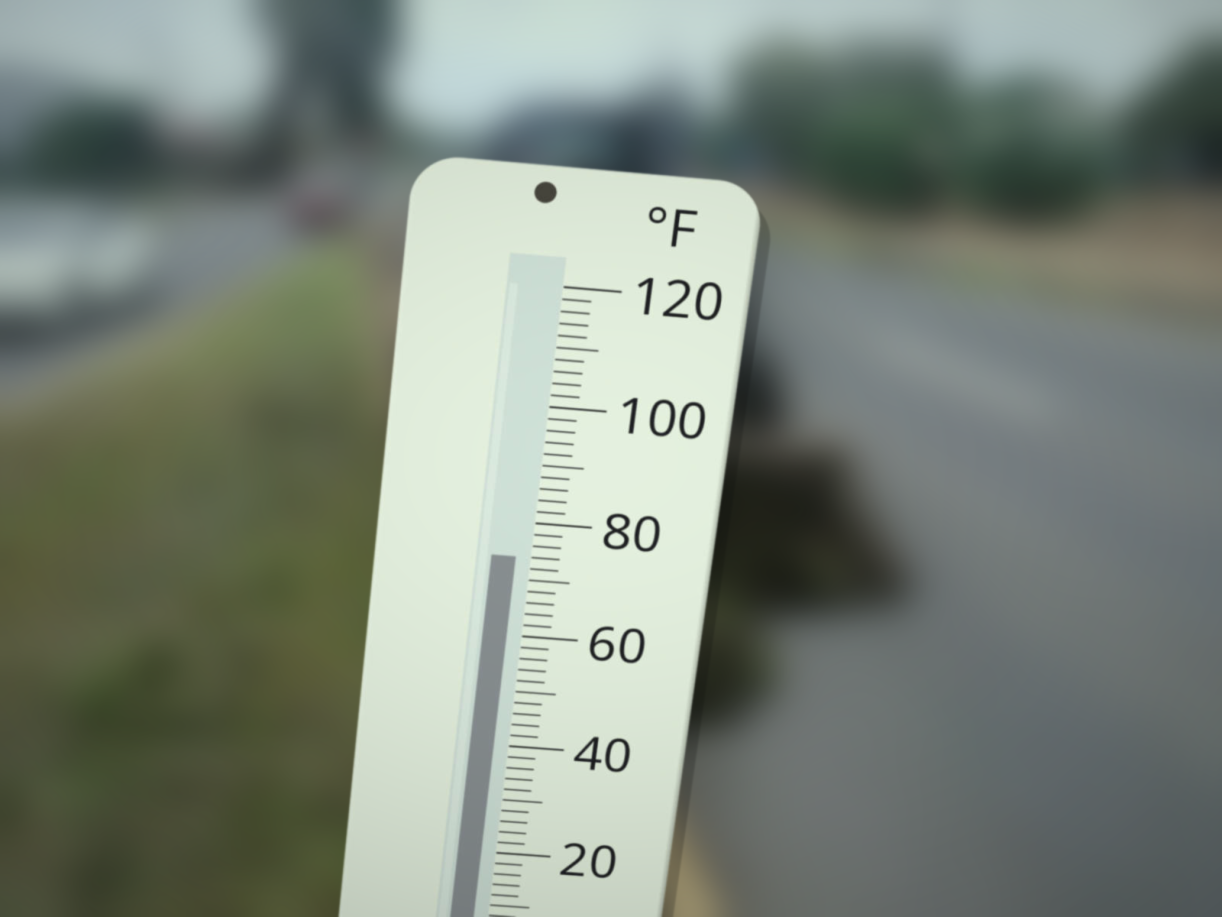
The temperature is °F 74
